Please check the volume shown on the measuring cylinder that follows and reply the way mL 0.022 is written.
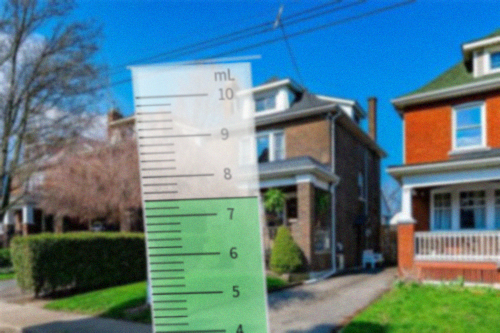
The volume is mL 7.4
